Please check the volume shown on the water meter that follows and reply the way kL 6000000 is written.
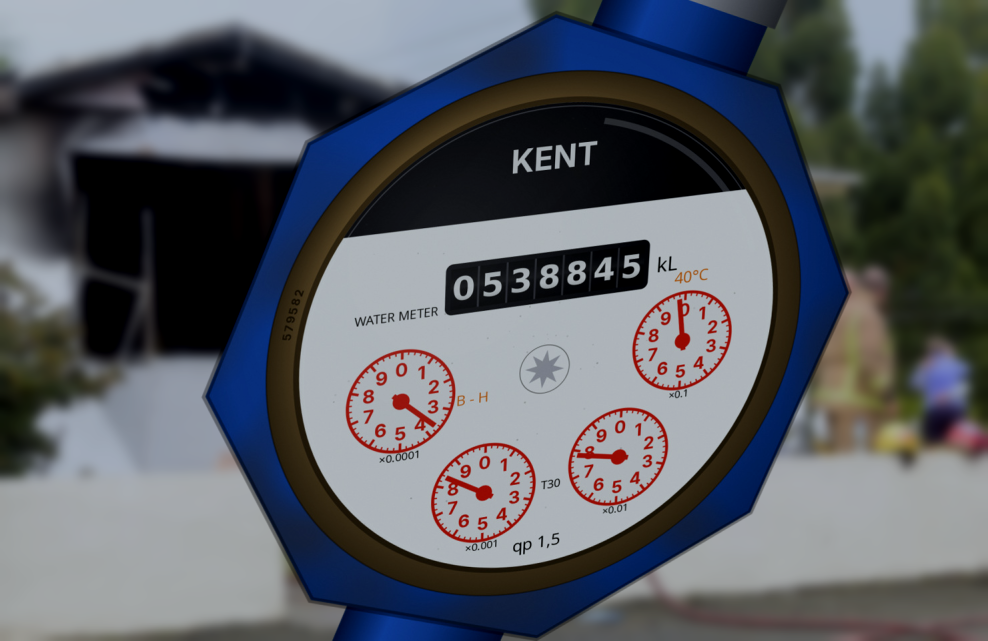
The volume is kL 538844.9783
